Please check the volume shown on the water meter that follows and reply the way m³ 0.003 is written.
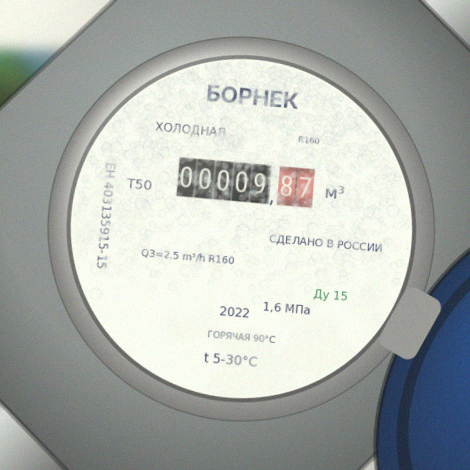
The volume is m³ 9.87
